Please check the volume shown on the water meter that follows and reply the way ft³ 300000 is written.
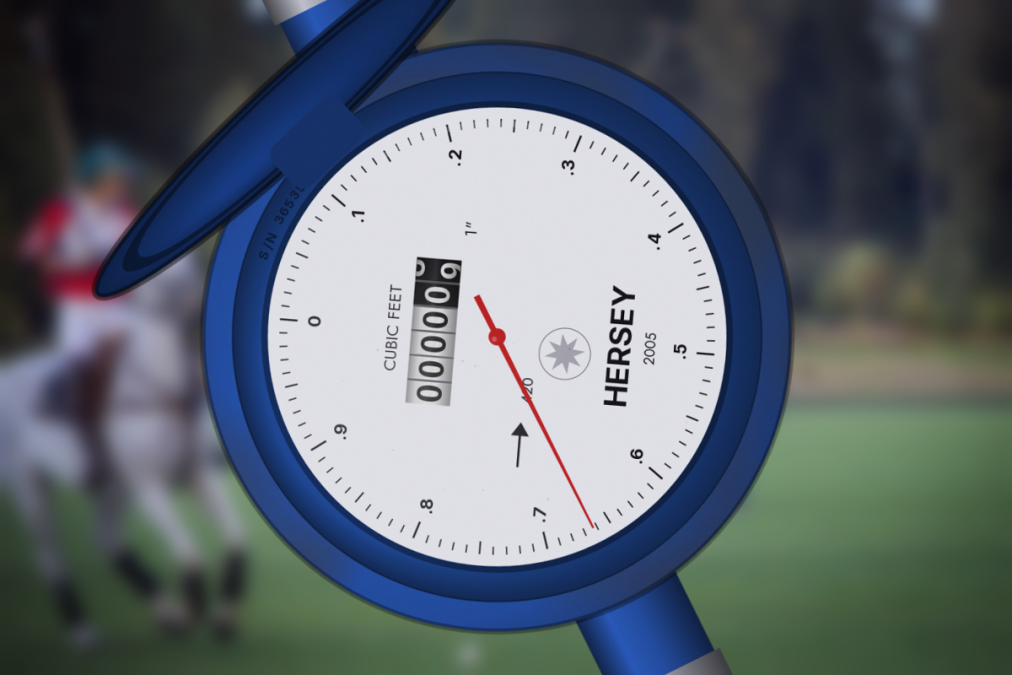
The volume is ft³ 8.66
